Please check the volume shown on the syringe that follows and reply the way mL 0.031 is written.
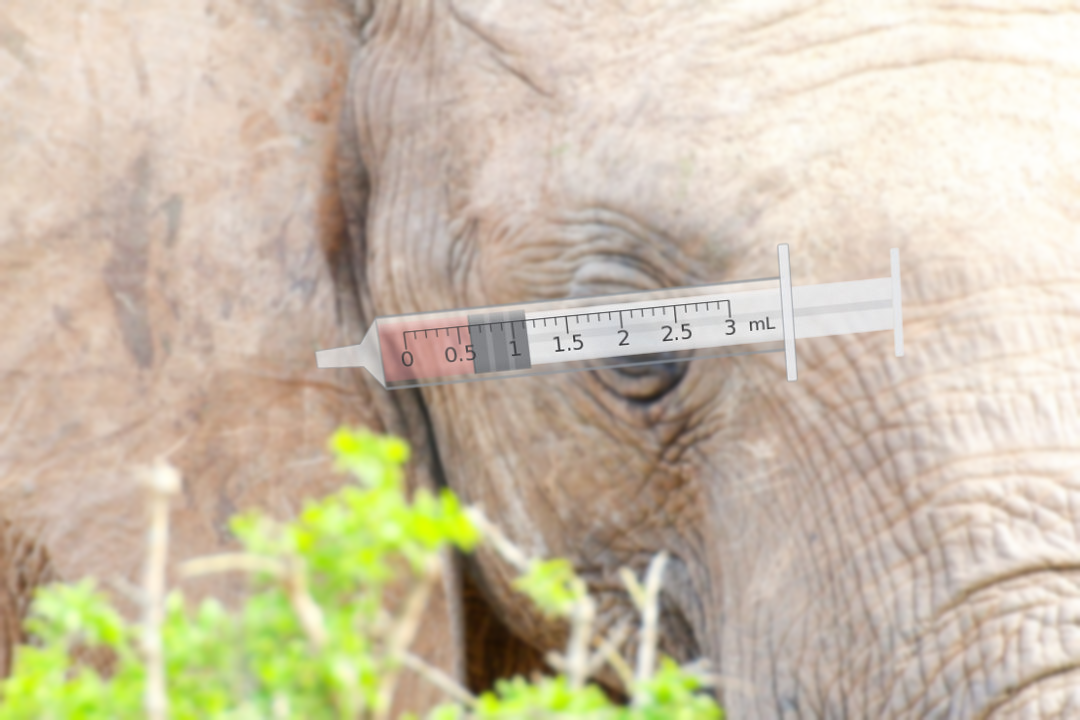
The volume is mL 0.6
